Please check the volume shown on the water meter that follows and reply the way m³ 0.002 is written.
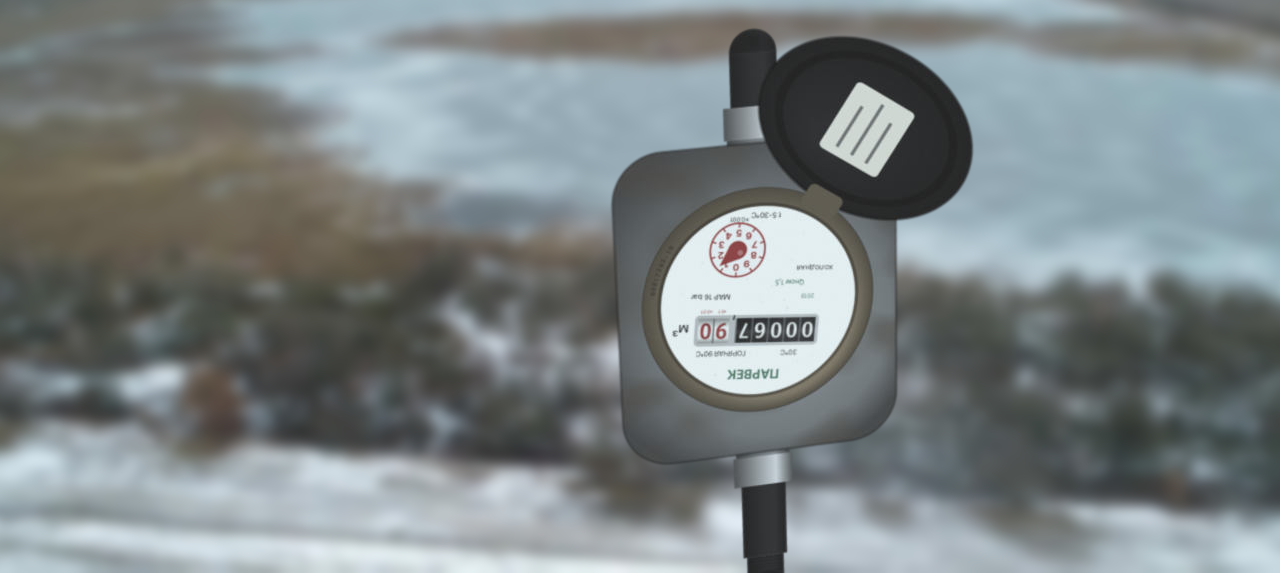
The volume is m³ 67.901
